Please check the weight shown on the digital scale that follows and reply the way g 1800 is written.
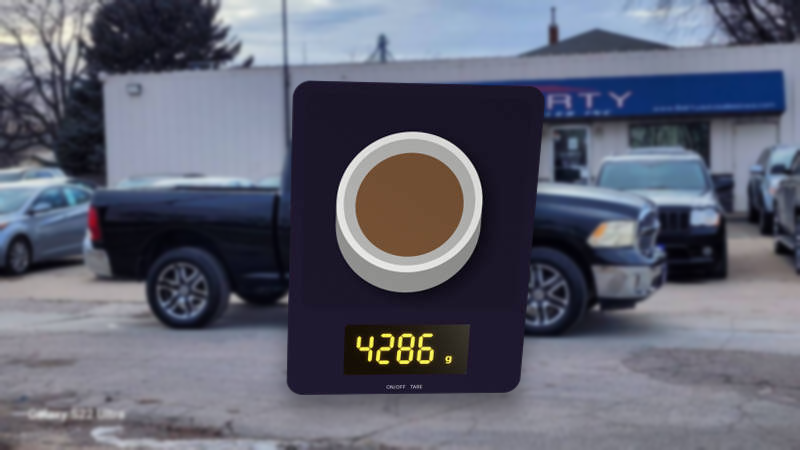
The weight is g 4286
